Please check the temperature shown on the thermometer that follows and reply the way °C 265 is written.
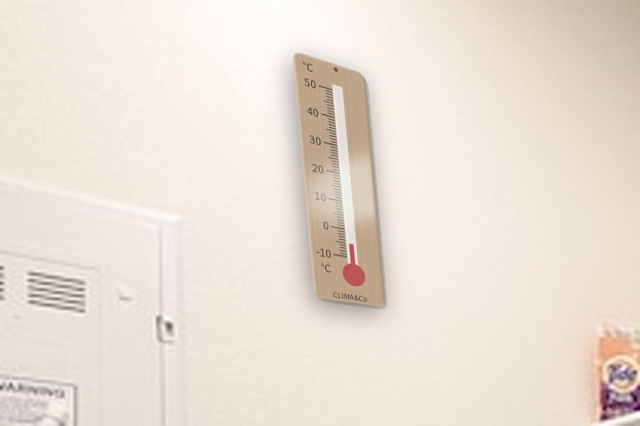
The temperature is °C -5
